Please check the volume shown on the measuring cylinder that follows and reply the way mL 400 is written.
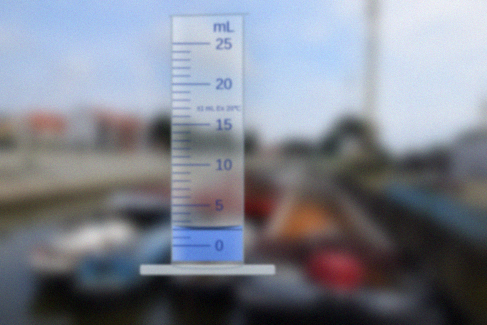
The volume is mL 2
